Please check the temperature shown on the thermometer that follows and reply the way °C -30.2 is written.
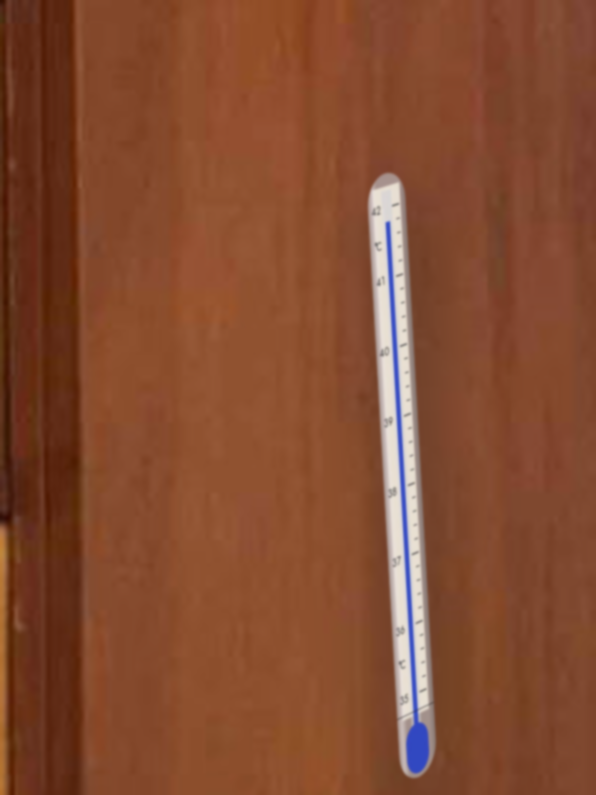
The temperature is °C 41.8
